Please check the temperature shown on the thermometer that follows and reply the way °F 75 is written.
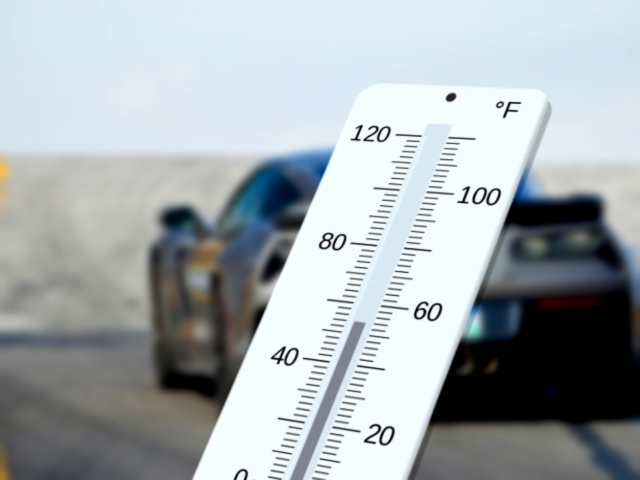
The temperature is °F 54
